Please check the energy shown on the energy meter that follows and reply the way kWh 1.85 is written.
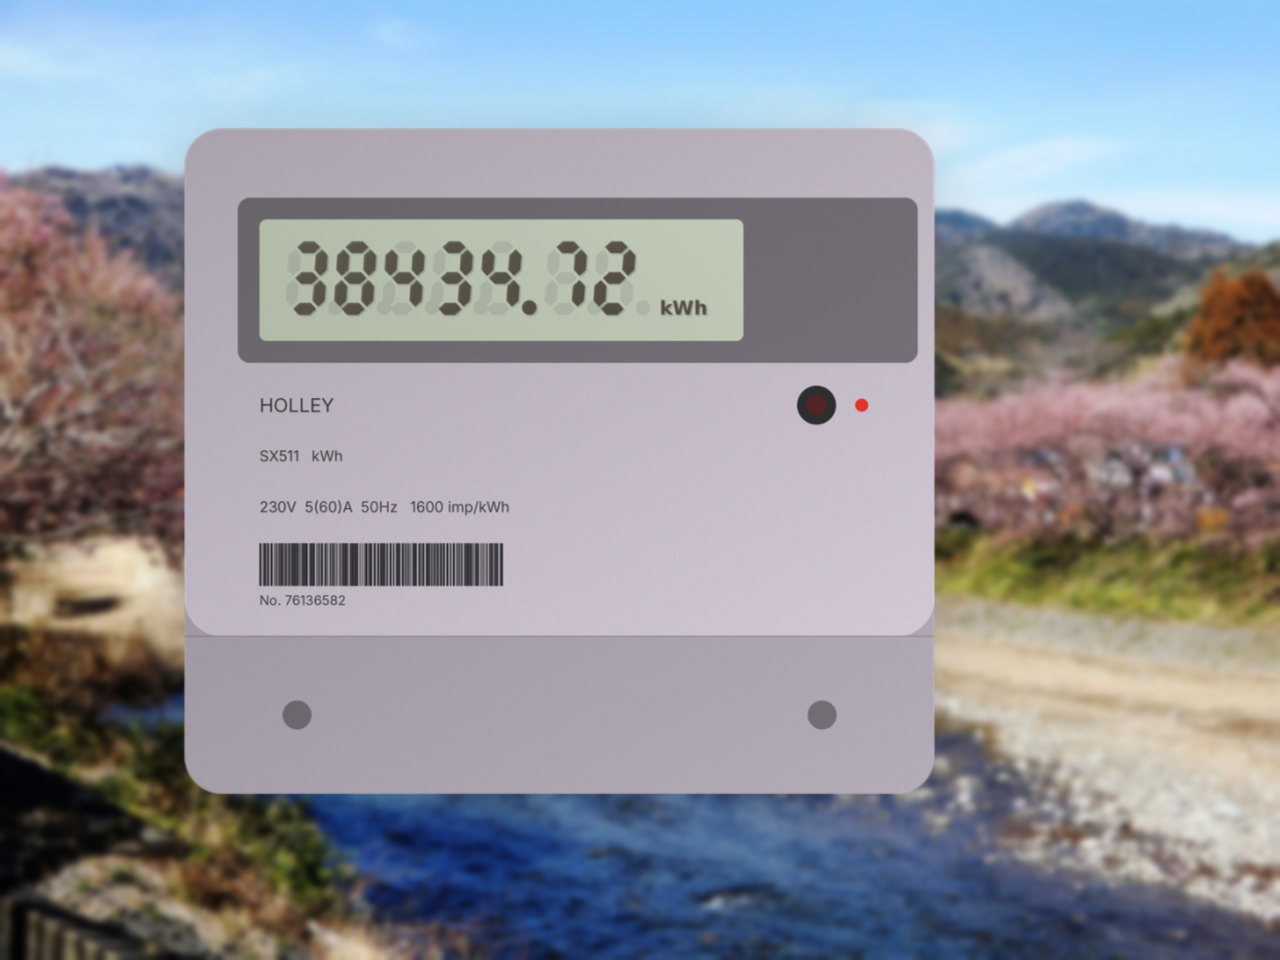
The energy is kWh 38434.72
